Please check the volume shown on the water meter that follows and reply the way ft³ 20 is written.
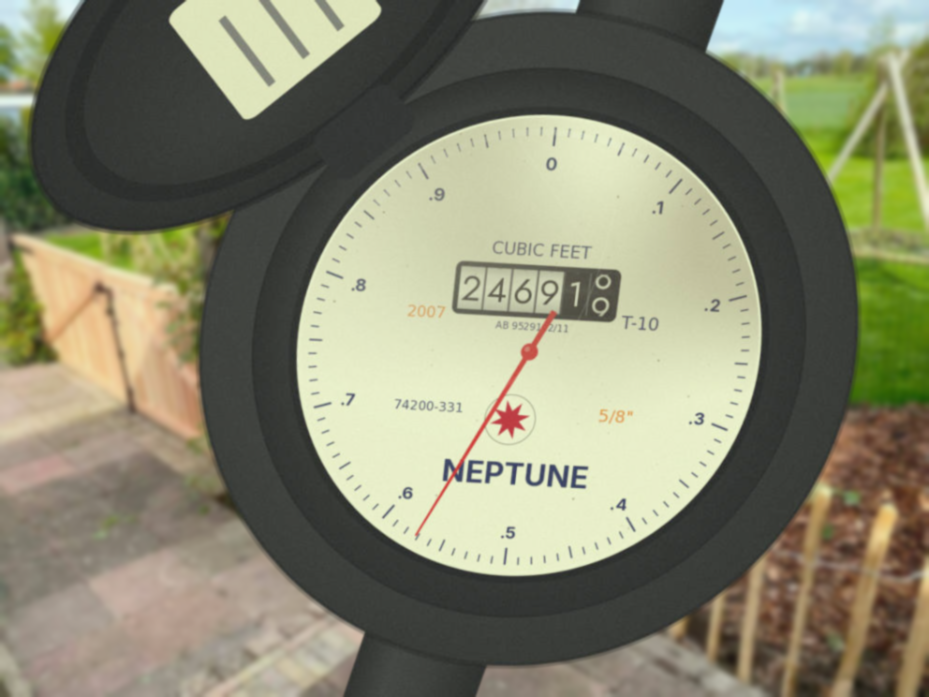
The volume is ft³ 246918.57
